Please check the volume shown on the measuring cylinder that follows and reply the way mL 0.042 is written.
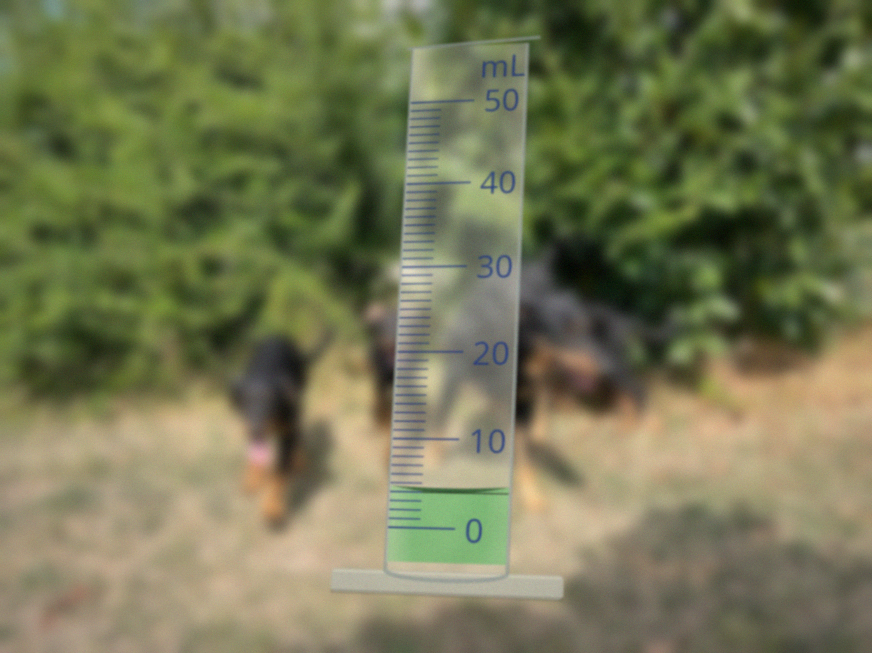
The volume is mL 4
